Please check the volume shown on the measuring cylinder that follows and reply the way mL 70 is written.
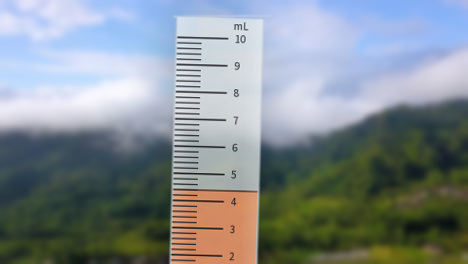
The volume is mL 4.4
